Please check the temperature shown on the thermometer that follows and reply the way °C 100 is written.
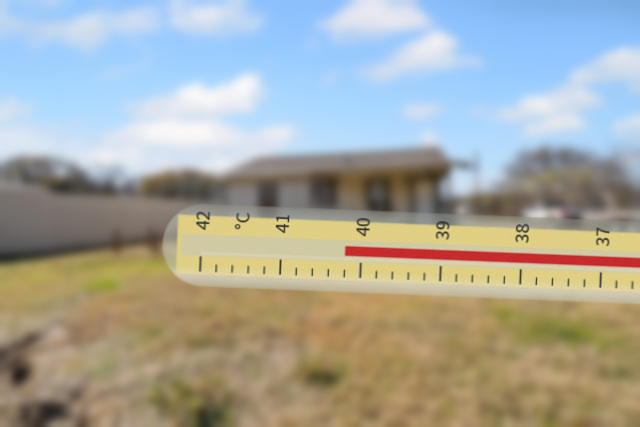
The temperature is °C 40.2
